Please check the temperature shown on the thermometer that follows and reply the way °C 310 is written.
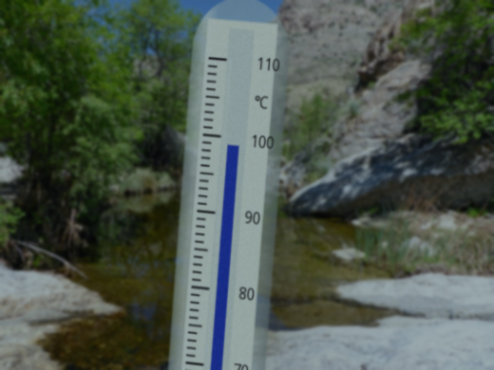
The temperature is °C 99
